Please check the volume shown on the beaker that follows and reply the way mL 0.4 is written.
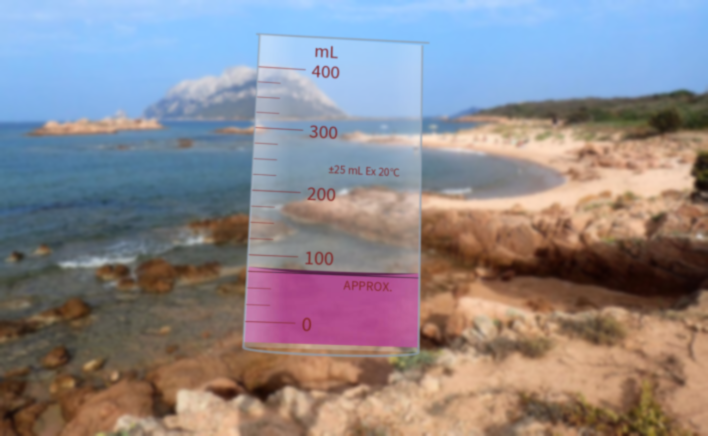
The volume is mL 75
